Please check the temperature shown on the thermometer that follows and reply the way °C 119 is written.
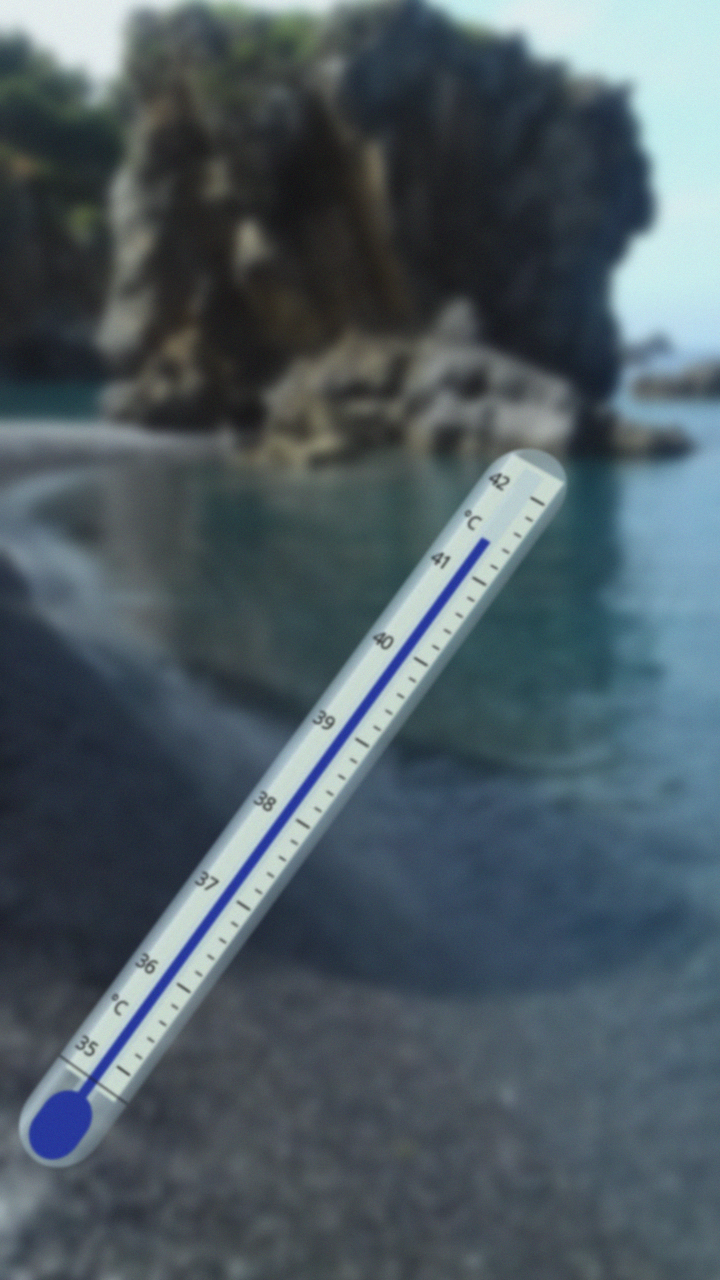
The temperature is °C 41.4
